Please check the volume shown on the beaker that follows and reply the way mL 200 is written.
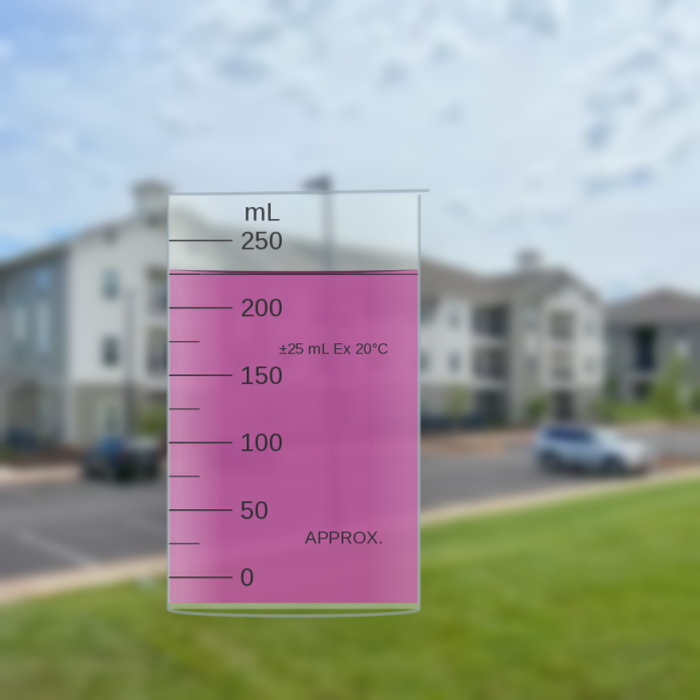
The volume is mL 225
